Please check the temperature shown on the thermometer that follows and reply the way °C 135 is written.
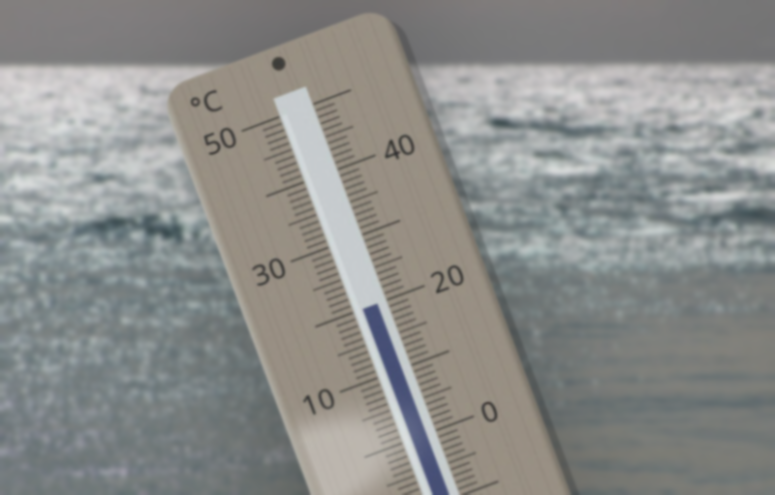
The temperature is °C 20
